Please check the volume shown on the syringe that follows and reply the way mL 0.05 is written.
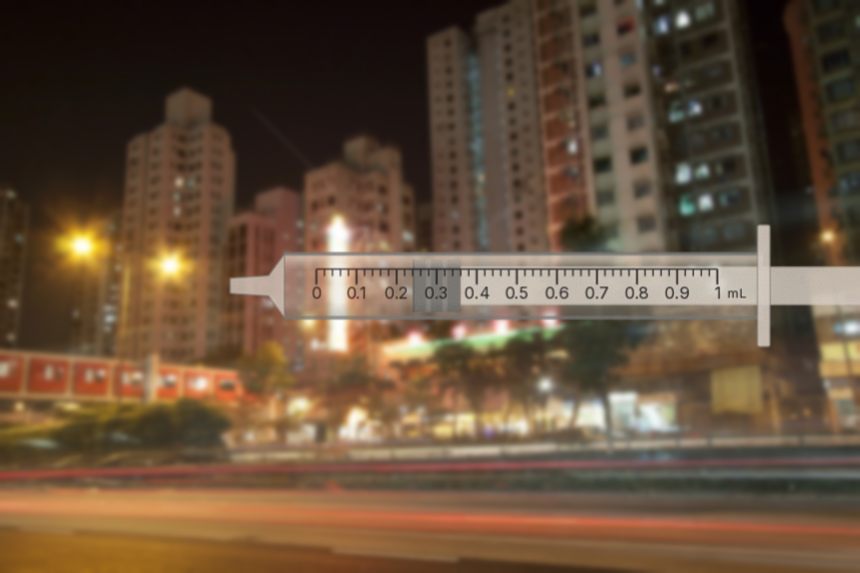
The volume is mL 0.24
